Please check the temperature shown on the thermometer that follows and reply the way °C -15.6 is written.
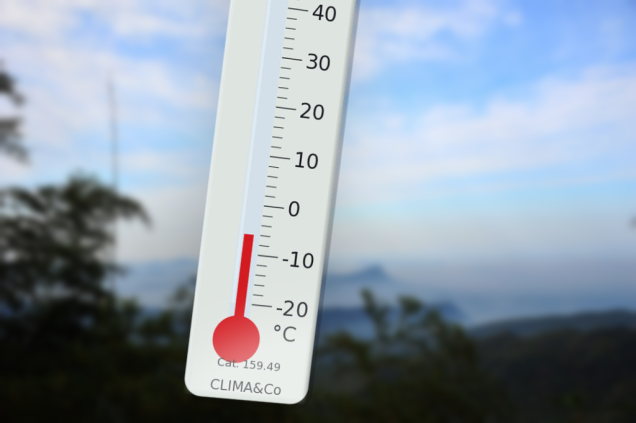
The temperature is °C -6
